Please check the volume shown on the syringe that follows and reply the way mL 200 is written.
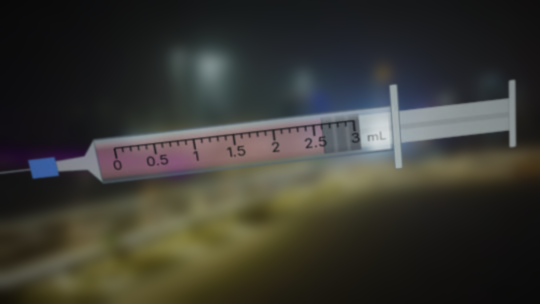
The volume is mL 2.6
